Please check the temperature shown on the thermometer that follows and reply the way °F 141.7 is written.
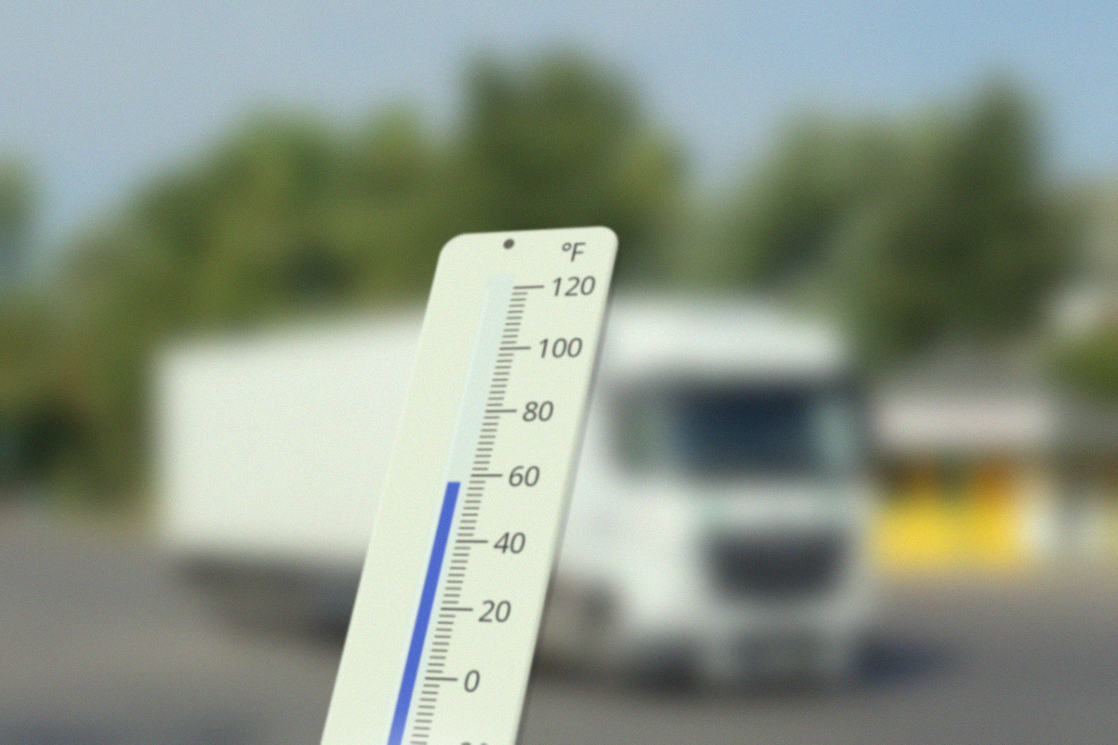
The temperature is °F 58
